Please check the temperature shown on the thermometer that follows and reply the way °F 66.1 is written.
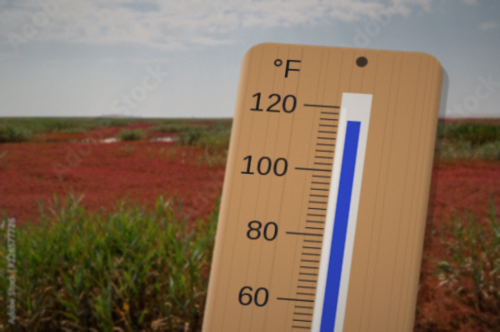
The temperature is °F 116
